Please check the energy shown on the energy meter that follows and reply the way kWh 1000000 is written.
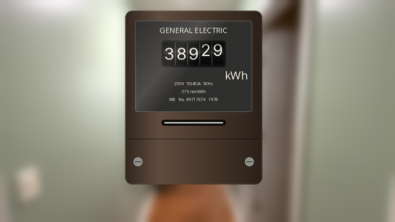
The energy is kWh 38929
